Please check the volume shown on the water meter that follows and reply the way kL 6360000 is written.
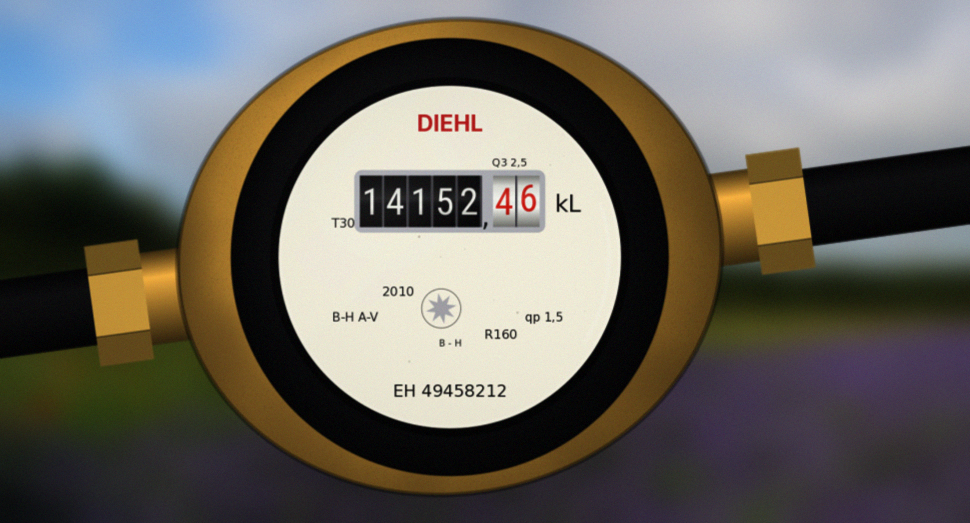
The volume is kL 14152.46
